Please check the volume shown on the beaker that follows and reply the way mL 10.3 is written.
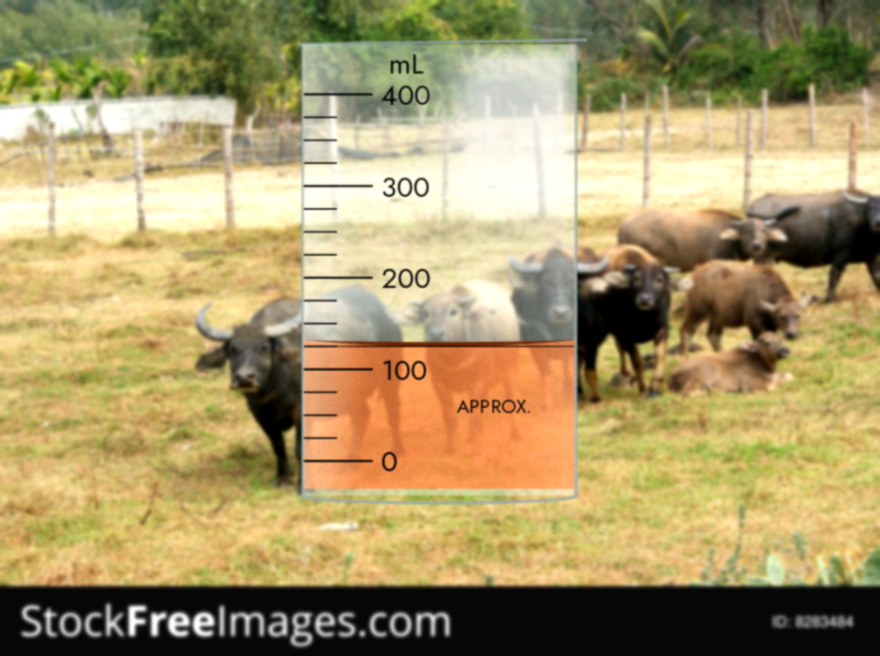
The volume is mL 125
